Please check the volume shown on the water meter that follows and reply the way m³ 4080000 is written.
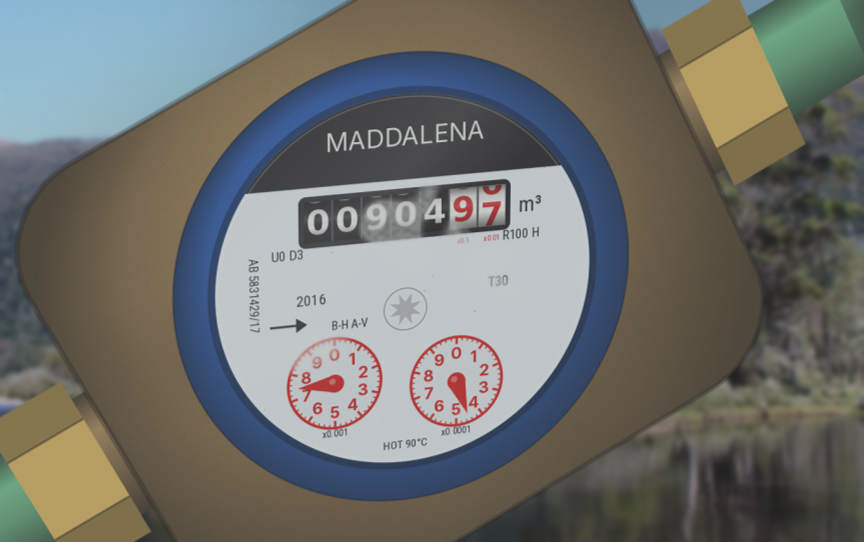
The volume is m³ 904.9674
